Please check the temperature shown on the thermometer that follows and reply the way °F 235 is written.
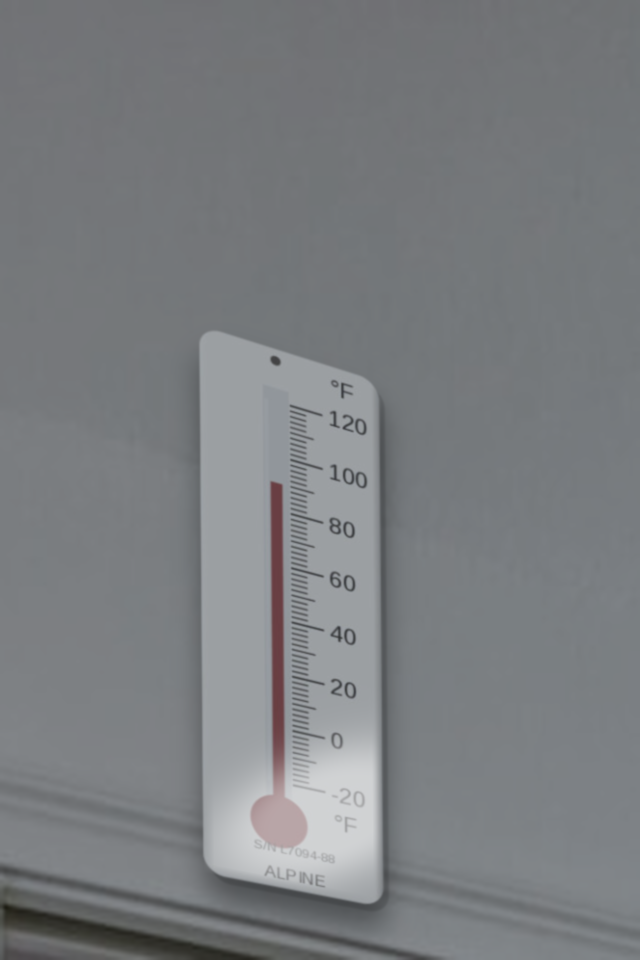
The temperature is °F 90
